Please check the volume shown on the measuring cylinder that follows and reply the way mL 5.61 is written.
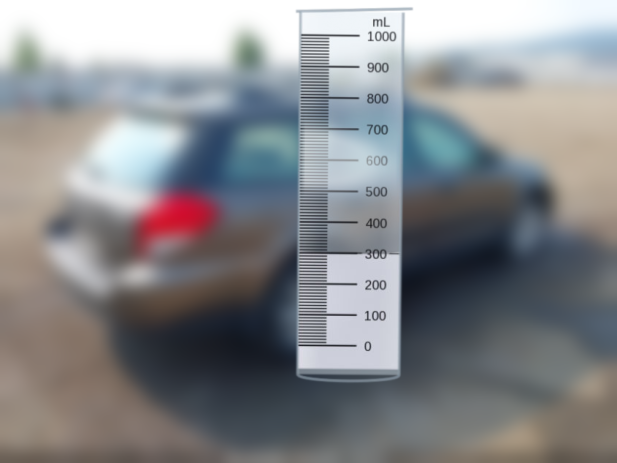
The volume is mL 300
